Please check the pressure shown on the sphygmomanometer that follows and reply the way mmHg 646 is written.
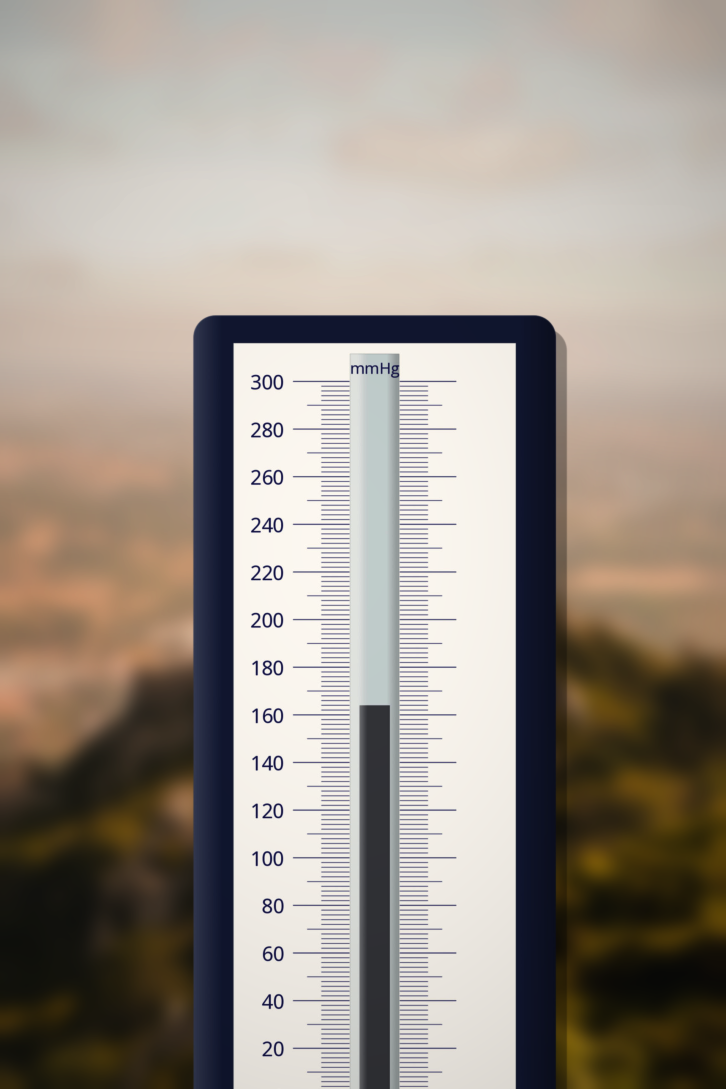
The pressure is mmHg 164
